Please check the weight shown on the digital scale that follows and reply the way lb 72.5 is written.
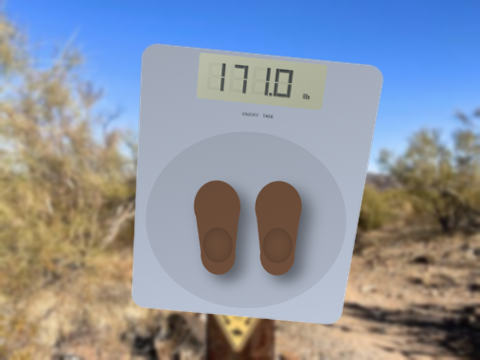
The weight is lb 171.0
